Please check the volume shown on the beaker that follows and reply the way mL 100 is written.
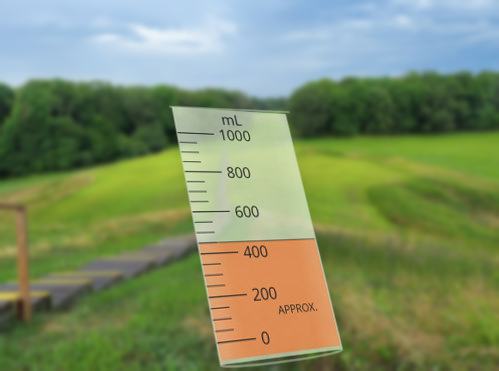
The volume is mL 450
